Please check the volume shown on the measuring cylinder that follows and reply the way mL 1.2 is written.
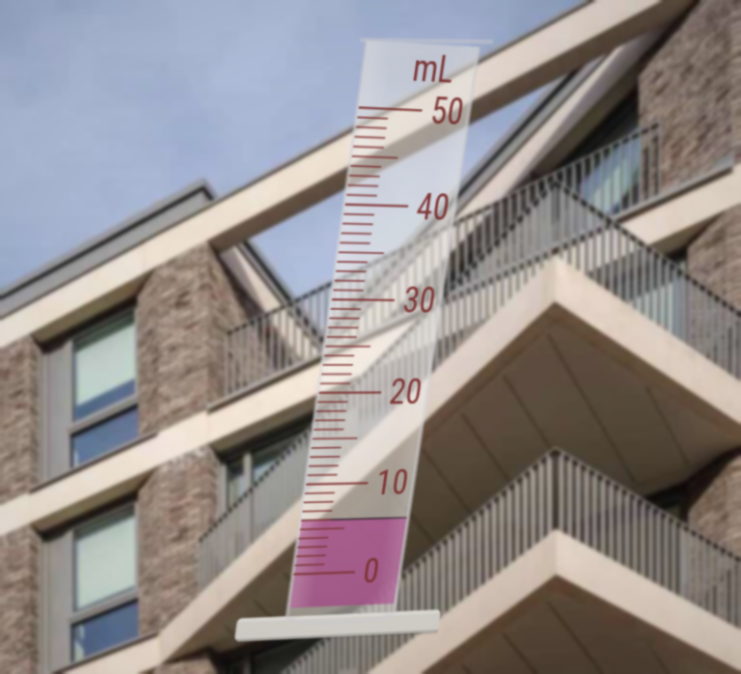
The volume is mL 6
